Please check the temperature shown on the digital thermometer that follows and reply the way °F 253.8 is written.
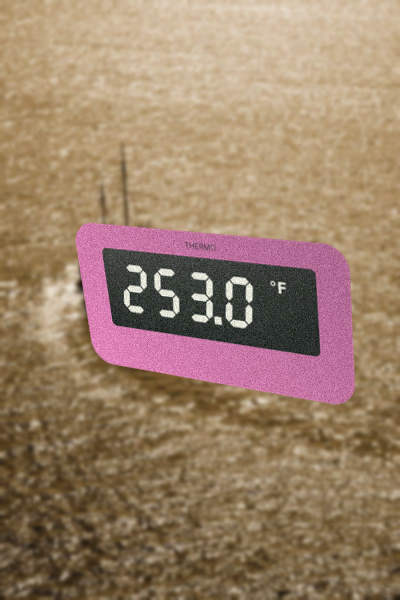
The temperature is °F 253.0
